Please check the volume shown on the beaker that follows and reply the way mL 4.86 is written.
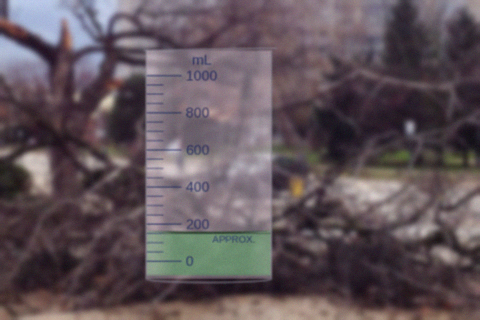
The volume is mL 150
